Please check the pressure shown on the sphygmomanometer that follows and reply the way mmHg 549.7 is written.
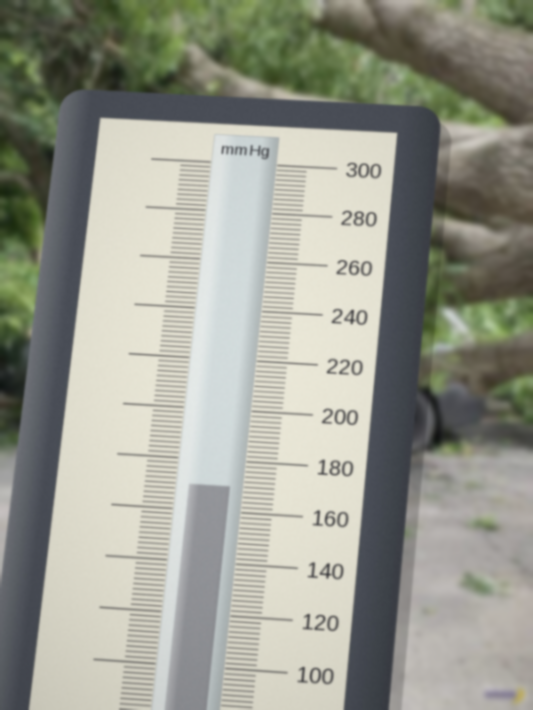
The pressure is mmHg 170
